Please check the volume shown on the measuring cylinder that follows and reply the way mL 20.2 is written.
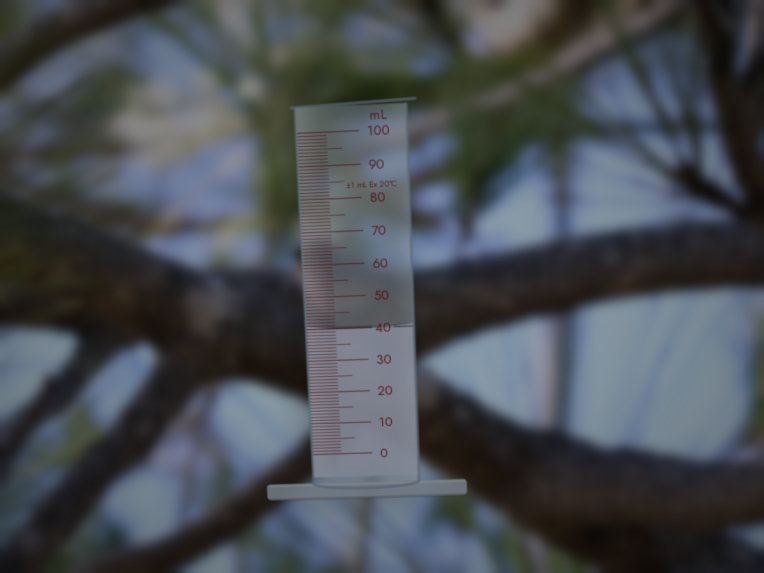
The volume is mL 40
